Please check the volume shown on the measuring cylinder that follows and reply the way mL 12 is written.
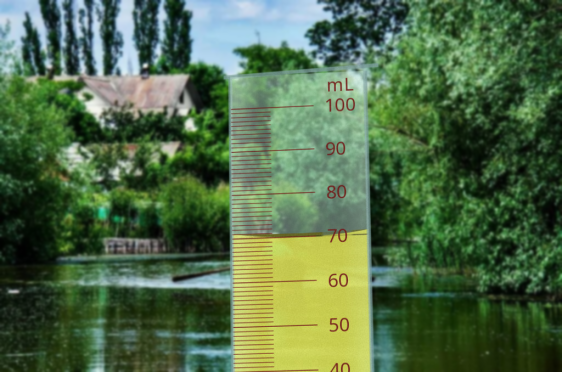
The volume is mL 70
